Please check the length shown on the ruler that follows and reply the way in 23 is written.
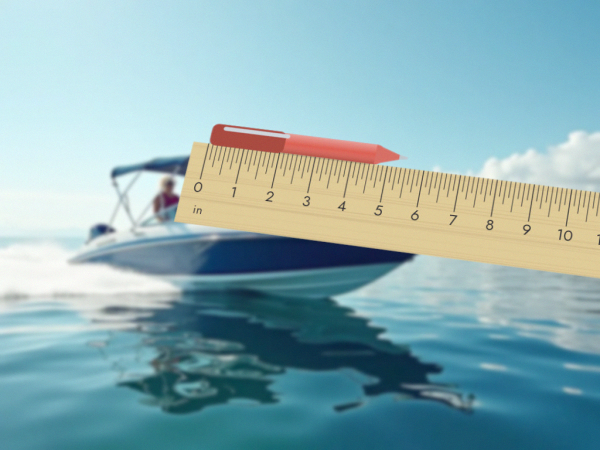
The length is in 5.5
